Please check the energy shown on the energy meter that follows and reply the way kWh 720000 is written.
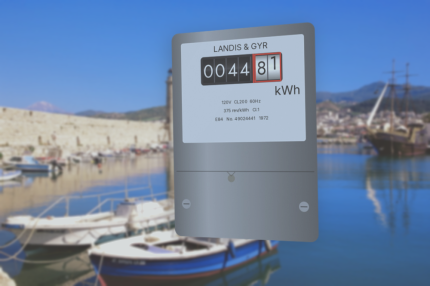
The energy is kWh 44.81
